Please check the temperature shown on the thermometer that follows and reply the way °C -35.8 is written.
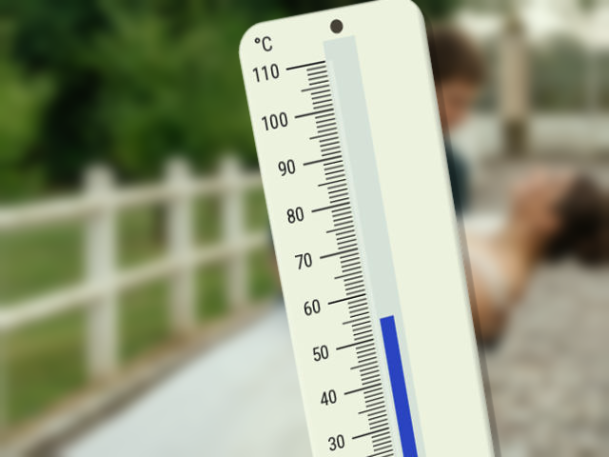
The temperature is °C 54
